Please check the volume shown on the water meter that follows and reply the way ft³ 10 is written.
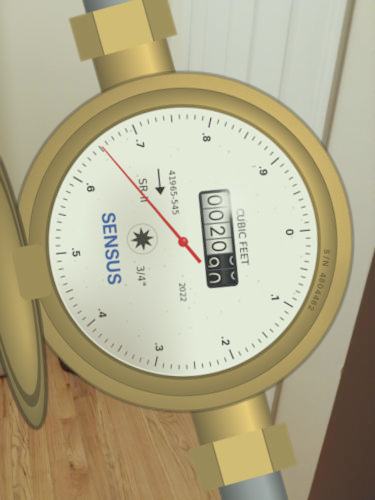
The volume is ft³ 2089.65
